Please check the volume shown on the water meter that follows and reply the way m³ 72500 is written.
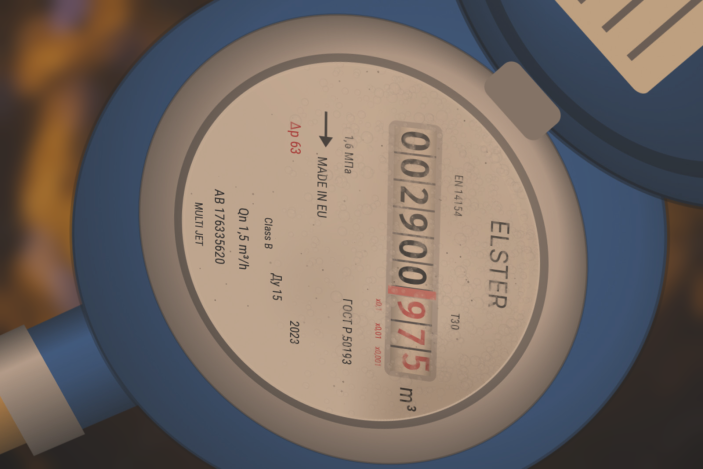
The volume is m³ 2900.975
